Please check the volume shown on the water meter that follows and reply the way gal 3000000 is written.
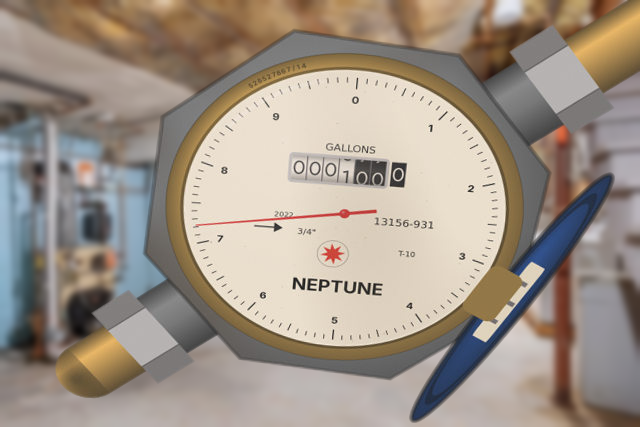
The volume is gal 997.2
